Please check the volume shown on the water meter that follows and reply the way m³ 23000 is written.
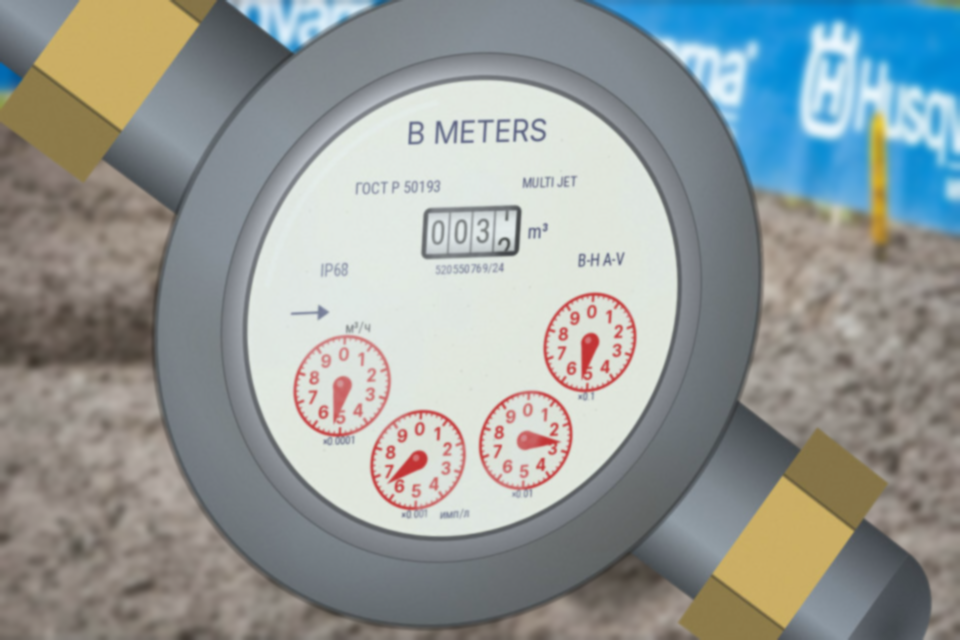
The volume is m³ 31.5265
